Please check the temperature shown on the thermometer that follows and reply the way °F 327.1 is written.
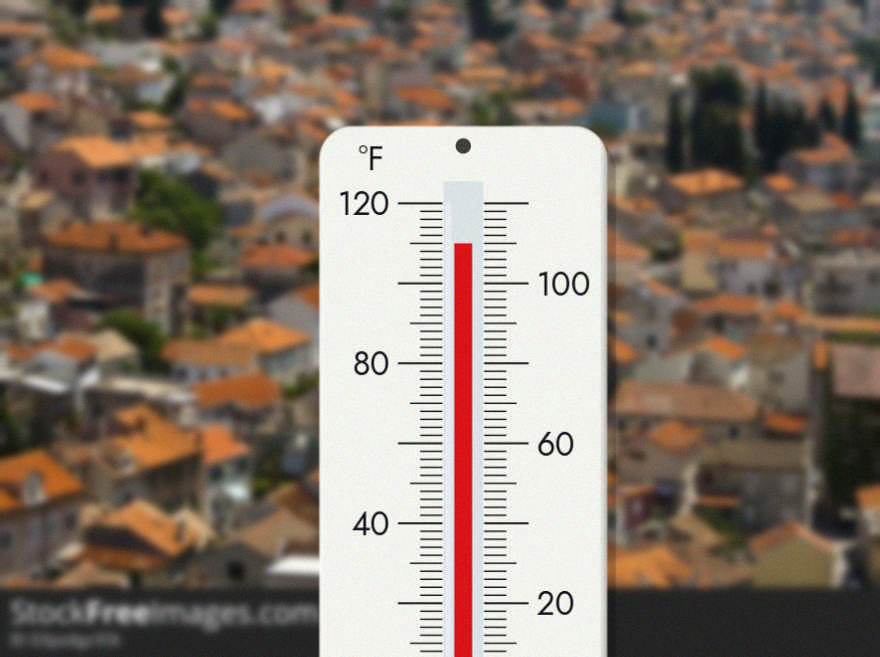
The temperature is °F 110
